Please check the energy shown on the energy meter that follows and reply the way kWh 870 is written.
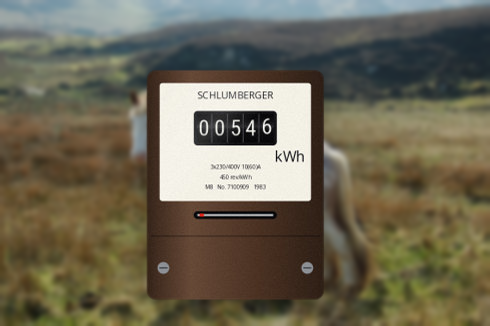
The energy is kWh 546
